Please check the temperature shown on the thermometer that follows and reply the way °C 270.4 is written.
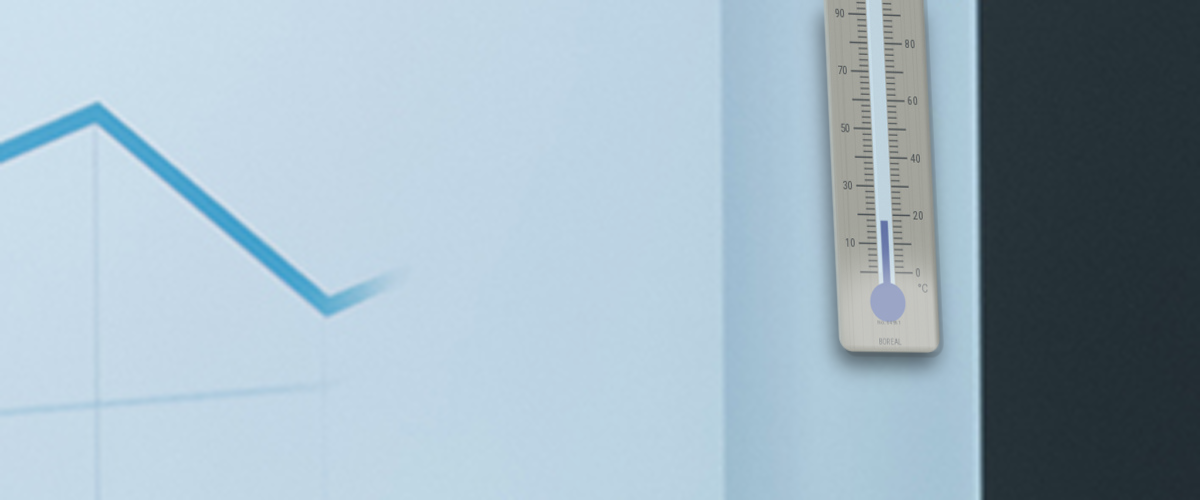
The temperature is °C 18
